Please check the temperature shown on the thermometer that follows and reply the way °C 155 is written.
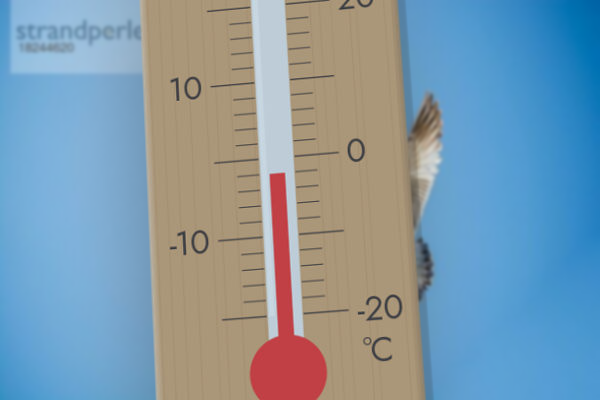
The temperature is °C -2
